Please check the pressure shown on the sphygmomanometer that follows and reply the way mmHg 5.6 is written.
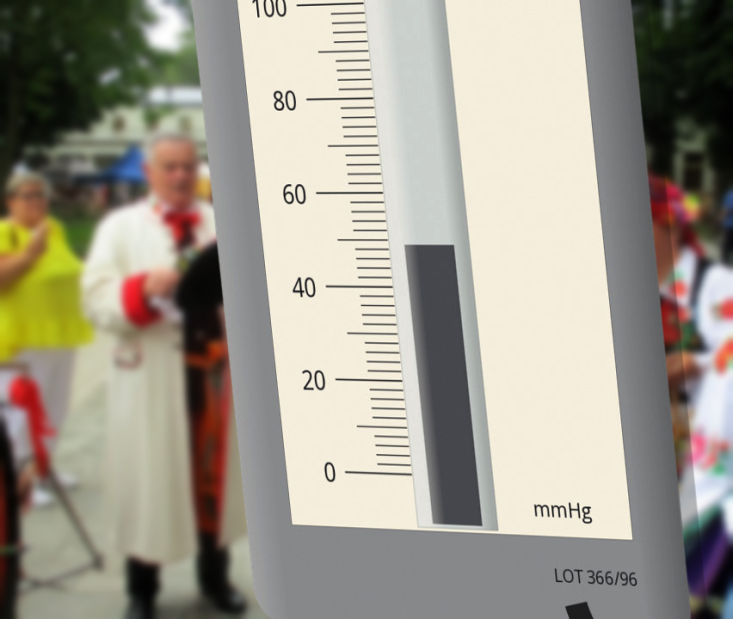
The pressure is mmHg 49
